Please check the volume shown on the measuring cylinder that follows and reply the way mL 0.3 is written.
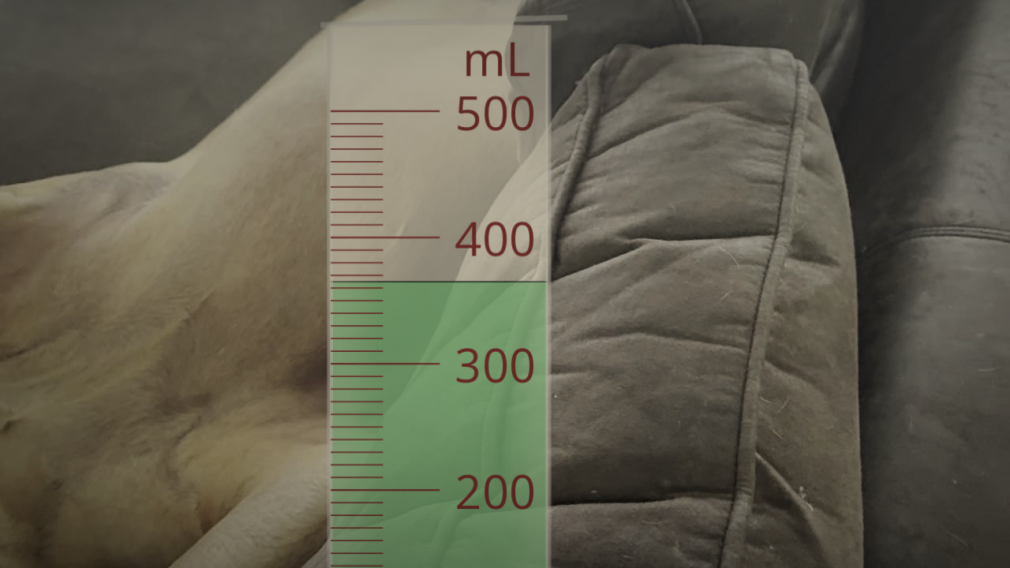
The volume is mL 365
